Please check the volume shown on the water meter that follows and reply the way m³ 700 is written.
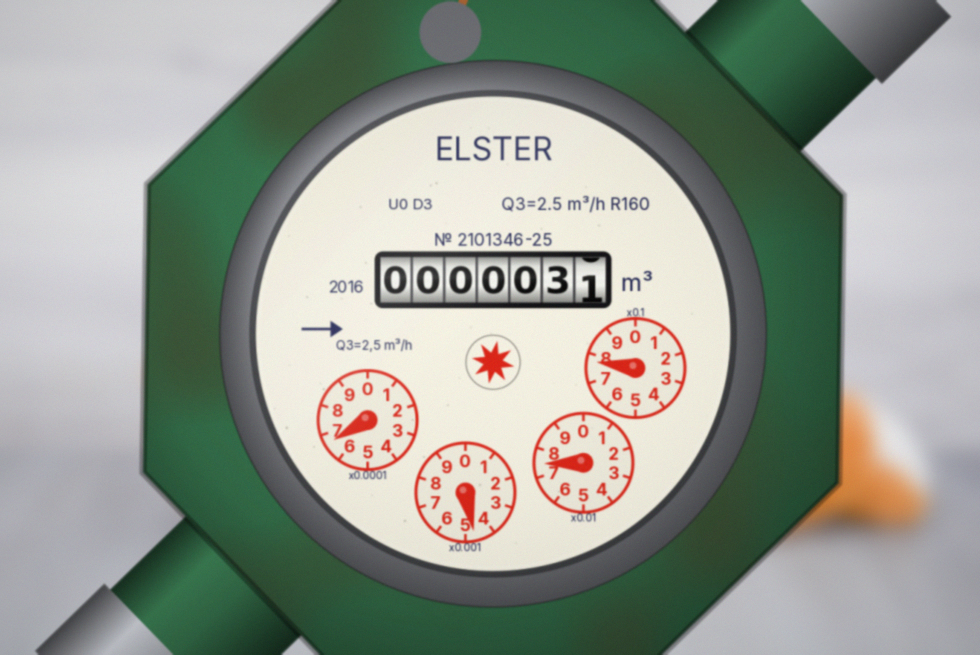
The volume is m³ 30.7746
